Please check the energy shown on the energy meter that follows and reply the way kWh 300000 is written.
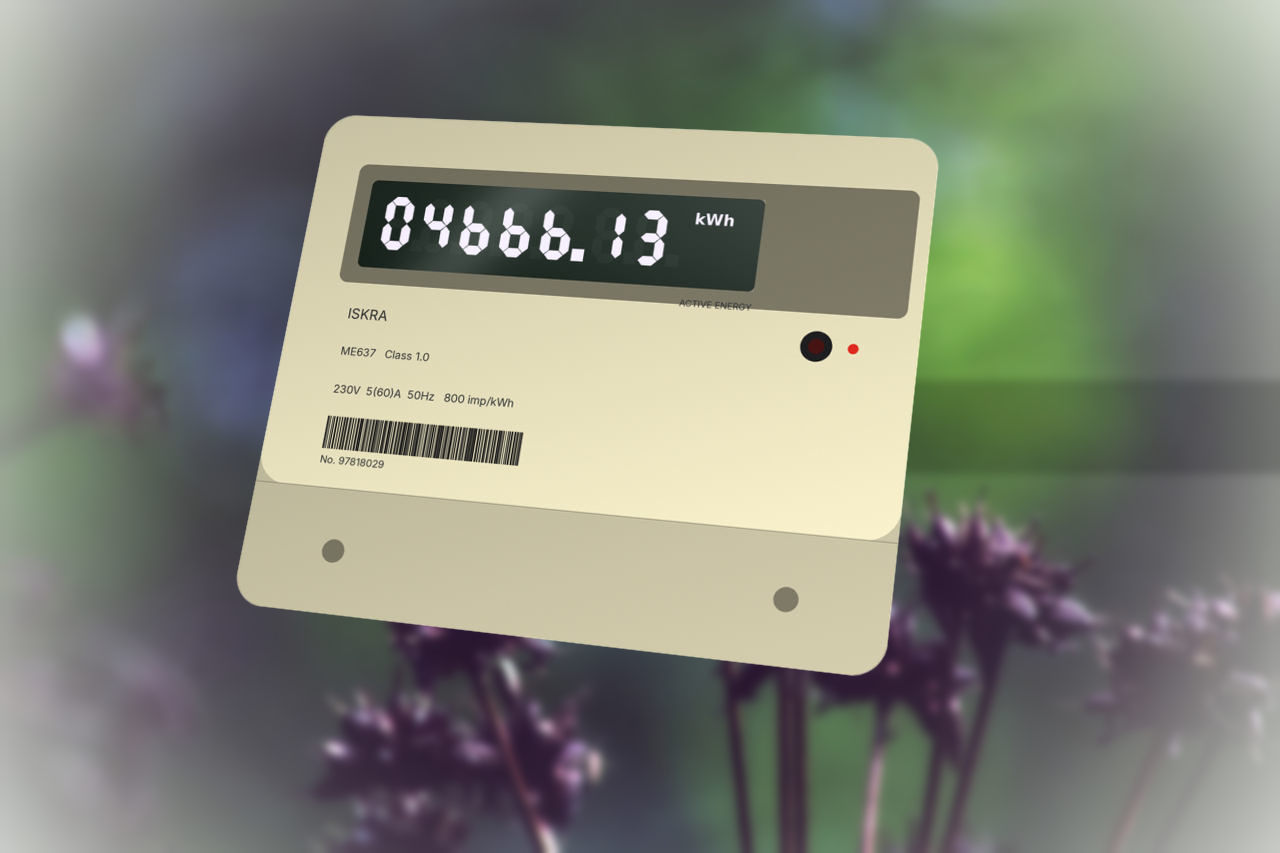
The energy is kWh 4666.13
